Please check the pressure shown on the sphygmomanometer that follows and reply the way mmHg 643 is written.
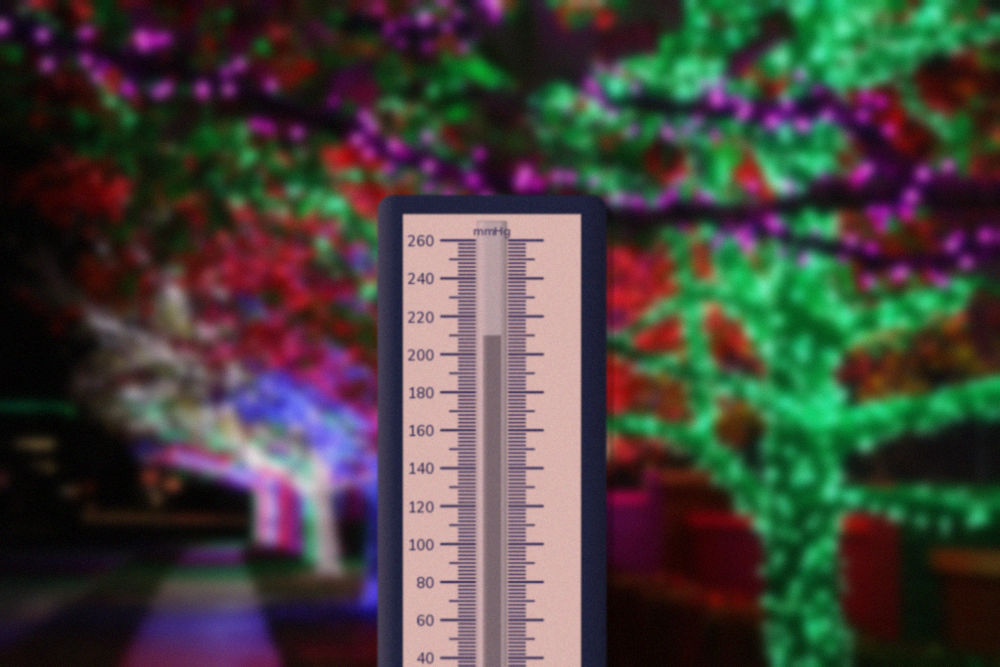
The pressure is mmHg 210
